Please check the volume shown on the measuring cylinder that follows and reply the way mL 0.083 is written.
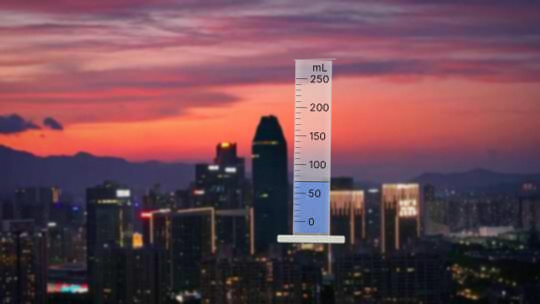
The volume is mL 70
